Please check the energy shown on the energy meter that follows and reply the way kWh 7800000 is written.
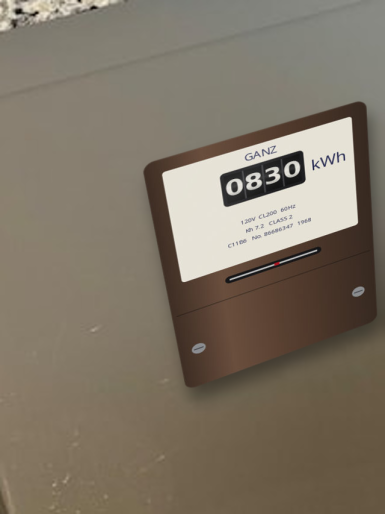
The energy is kWh 830
